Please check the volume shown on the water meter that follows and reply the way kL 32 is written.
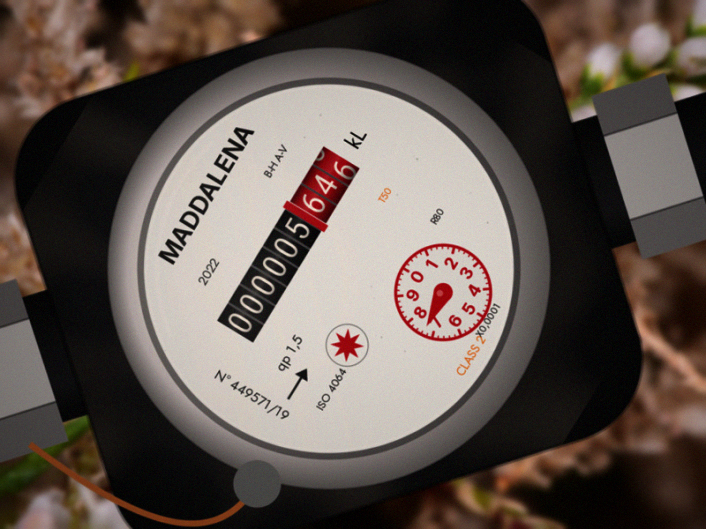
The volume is kL 5.6457
